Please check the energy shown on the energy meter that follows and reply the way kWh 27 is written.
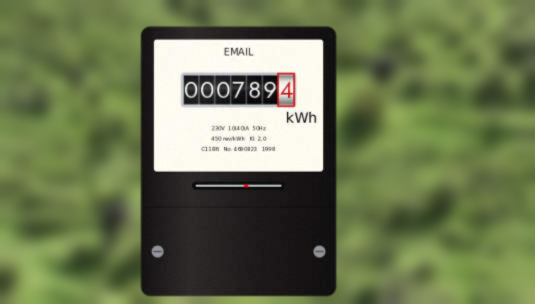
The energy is kWh 789.4
